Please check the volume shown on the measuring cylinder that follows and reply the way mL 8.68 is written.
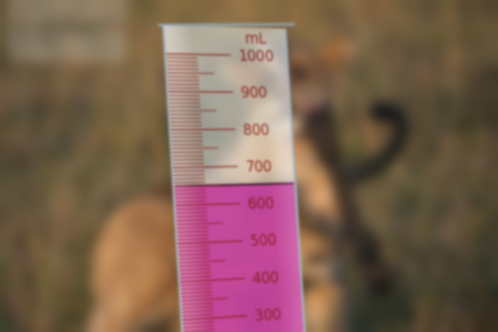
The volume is mL 650
